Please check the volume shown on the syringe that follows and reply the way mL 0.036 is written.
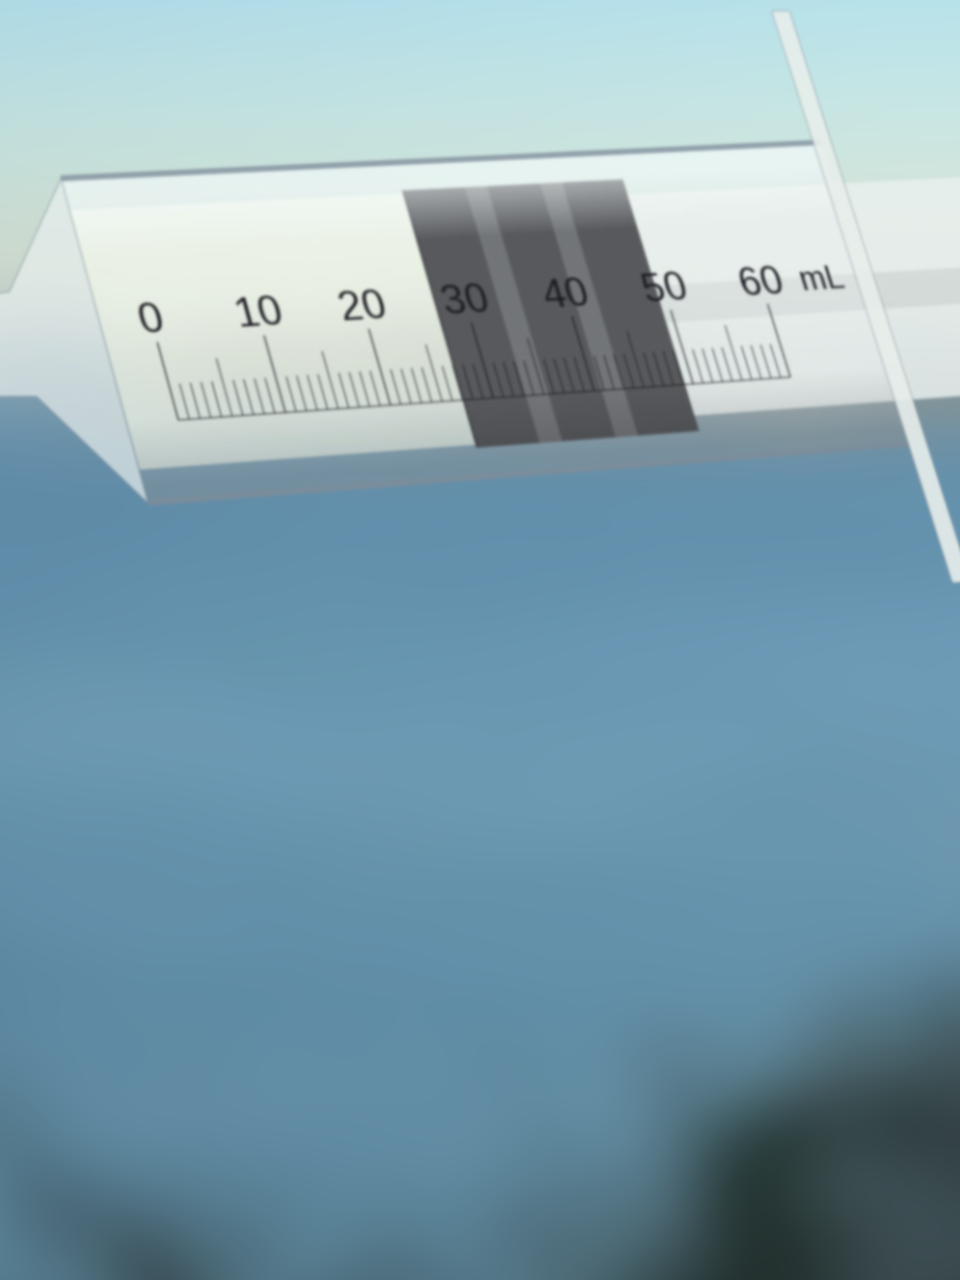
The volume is mL 27
